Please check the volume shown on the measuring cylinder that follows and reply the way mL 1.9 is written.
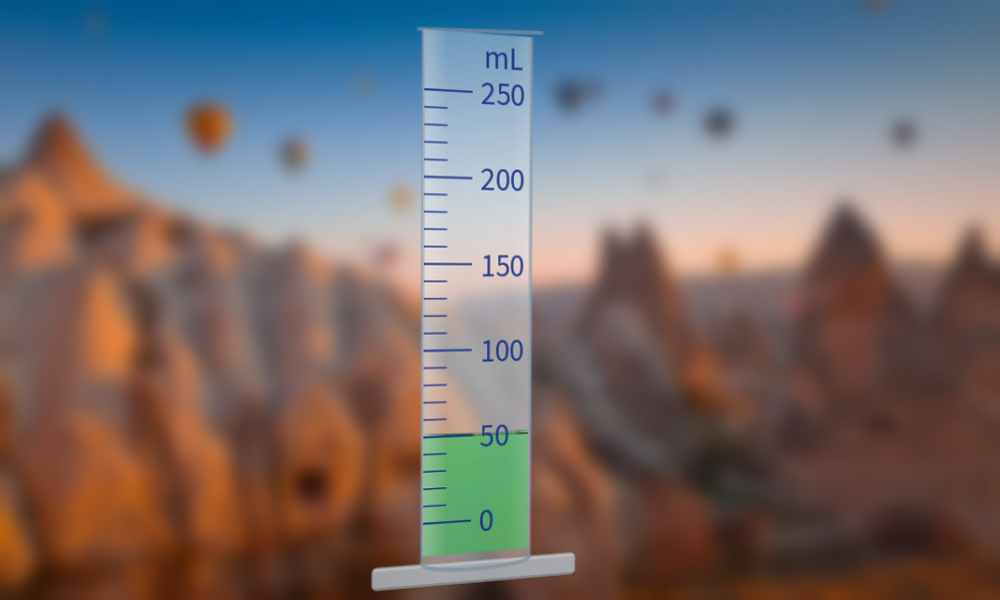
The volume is mL 50
